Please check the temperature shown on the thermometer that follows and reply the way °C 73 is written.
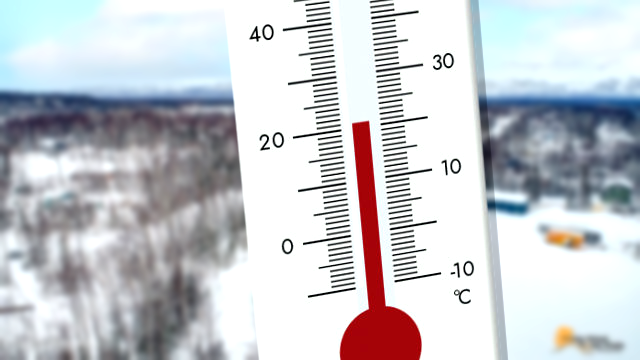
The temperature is °C 21
